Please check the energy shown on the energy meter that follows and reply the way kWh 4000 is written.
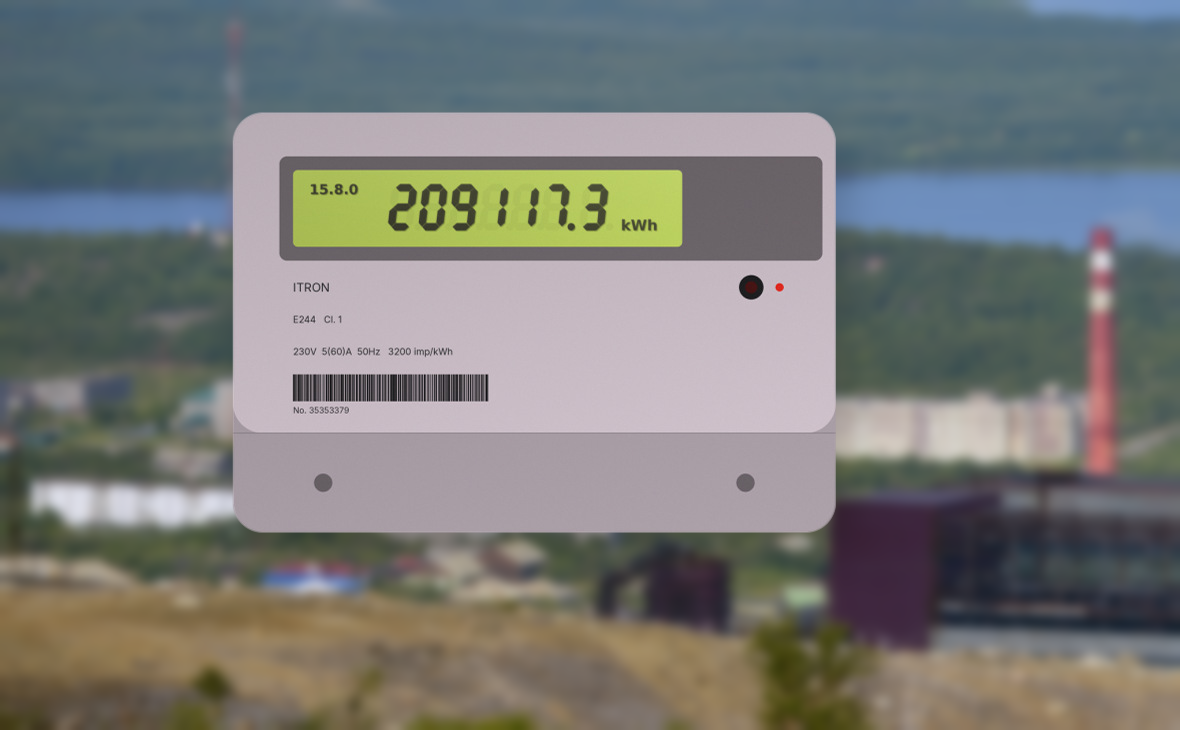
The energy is kWh 209117.3
